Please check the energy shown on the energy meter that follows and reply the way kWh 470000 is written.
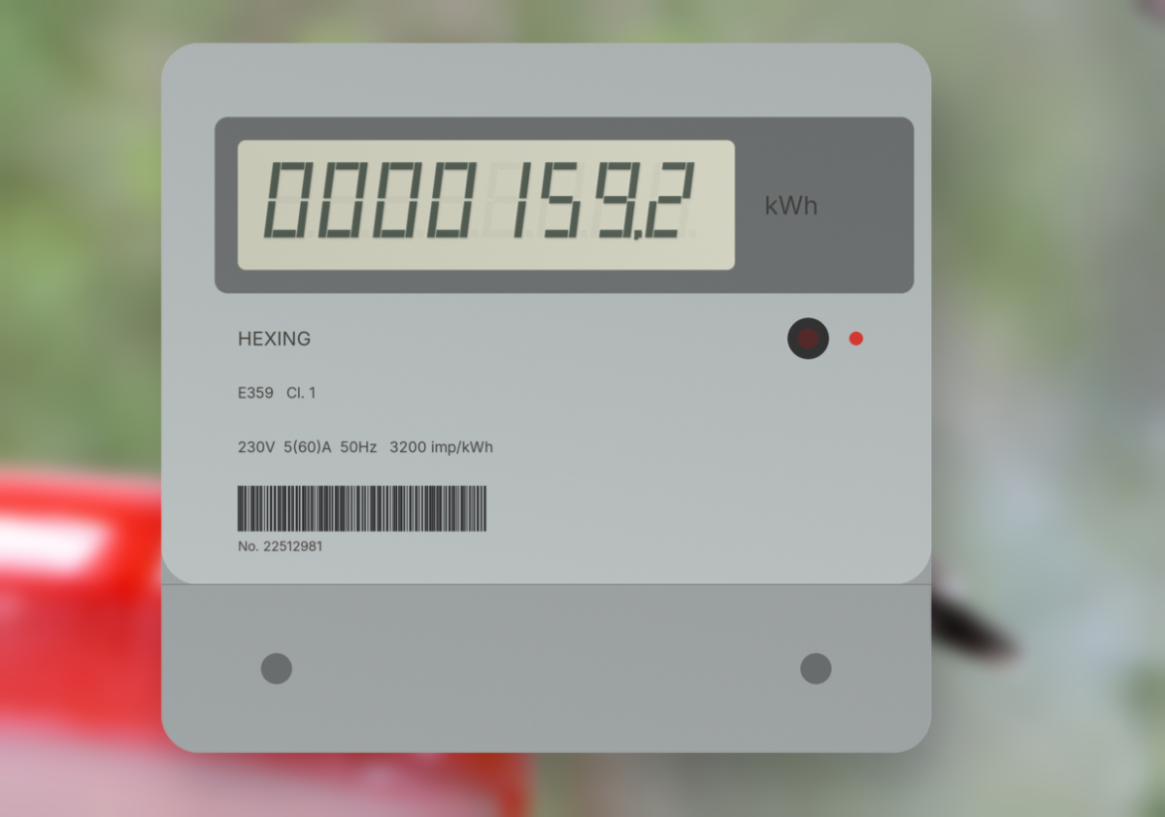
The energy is kWh 159.2
